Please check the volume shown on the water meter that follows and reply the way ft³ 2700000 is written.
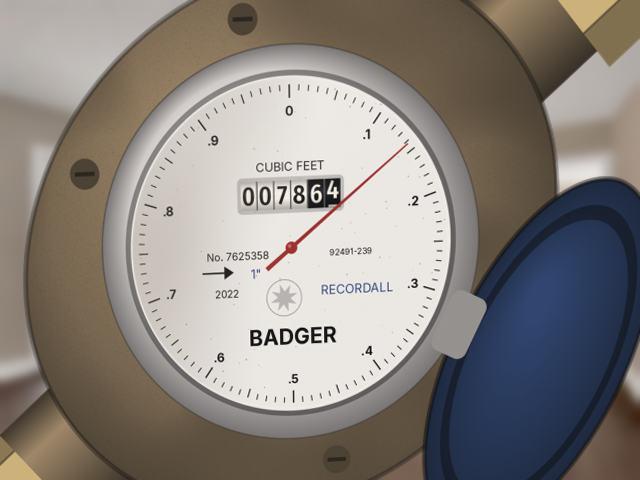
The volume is ft³ 7864.14
